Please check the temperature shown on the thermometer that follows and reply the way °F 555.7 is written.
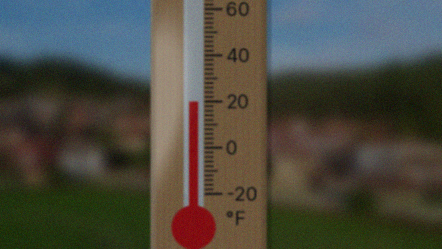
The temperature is °F 20
